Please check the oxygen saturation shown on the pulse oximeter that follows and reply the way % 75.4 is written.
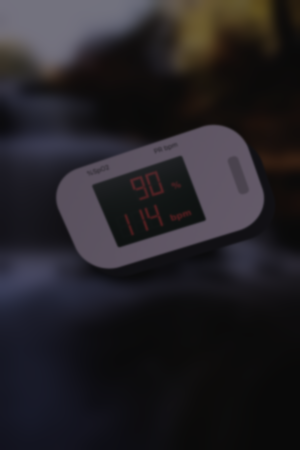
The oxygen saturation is % 90
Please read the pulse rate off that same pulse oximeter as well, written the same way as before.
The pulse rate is bpm 114
